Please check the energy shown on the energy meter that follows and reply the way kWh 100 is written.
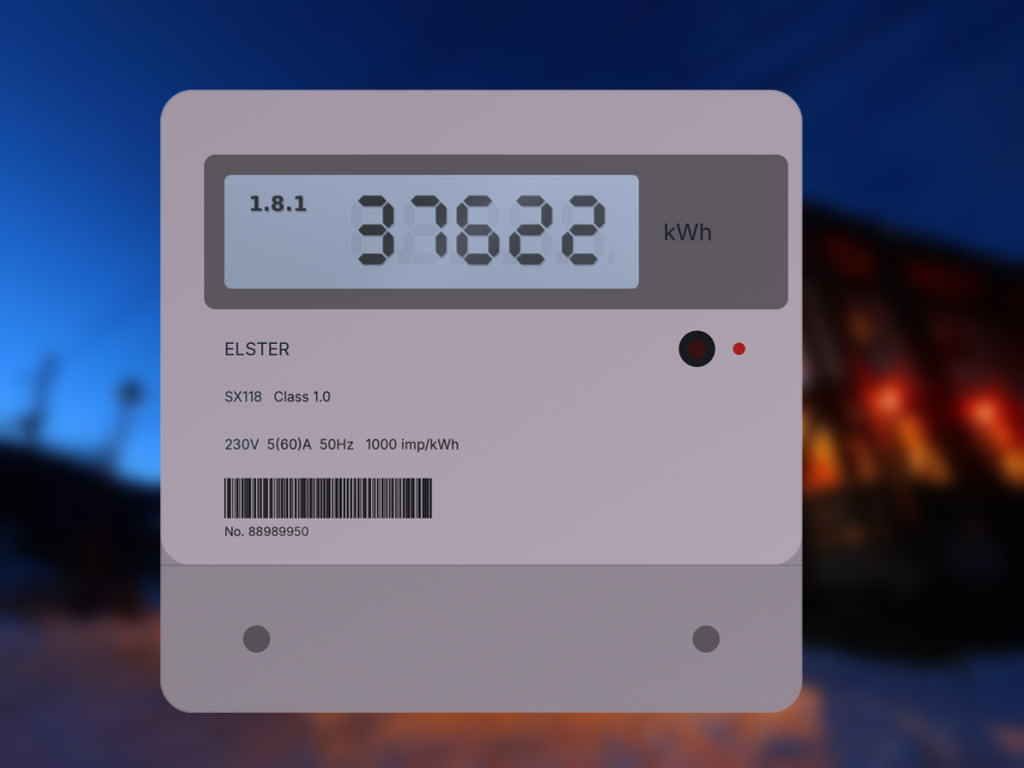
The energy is kWh 37622
